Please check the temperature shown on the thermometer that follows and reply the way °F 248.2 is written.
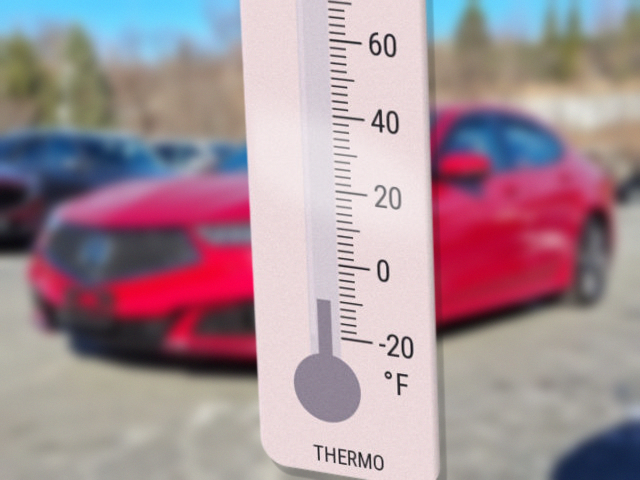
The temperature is °F -10
